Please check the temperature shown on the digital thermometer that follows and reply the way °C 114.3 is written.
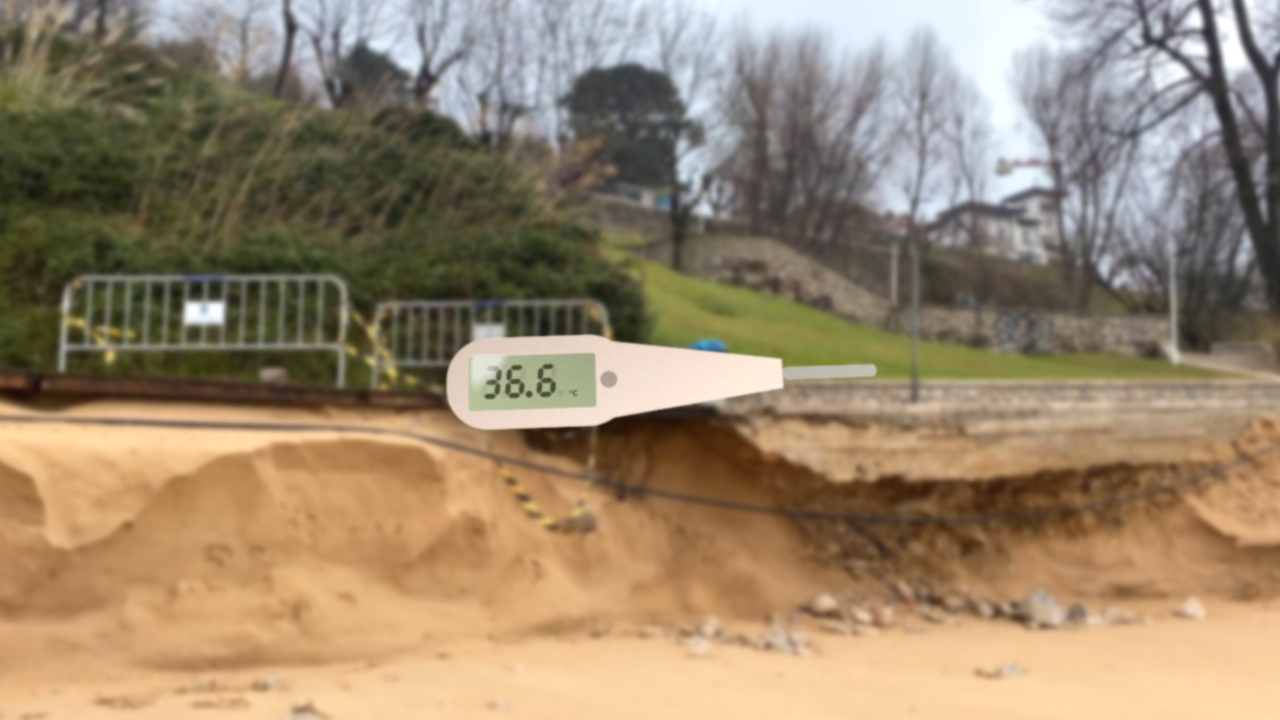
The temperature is °C 36.6
